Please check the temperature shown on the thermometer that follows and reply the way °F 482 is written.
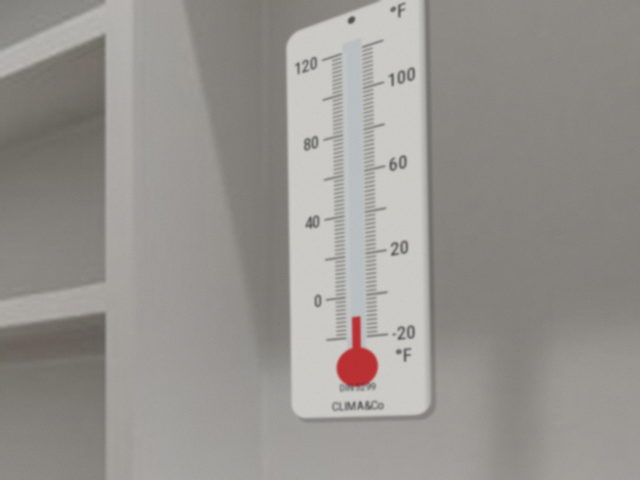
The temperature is °F -10
